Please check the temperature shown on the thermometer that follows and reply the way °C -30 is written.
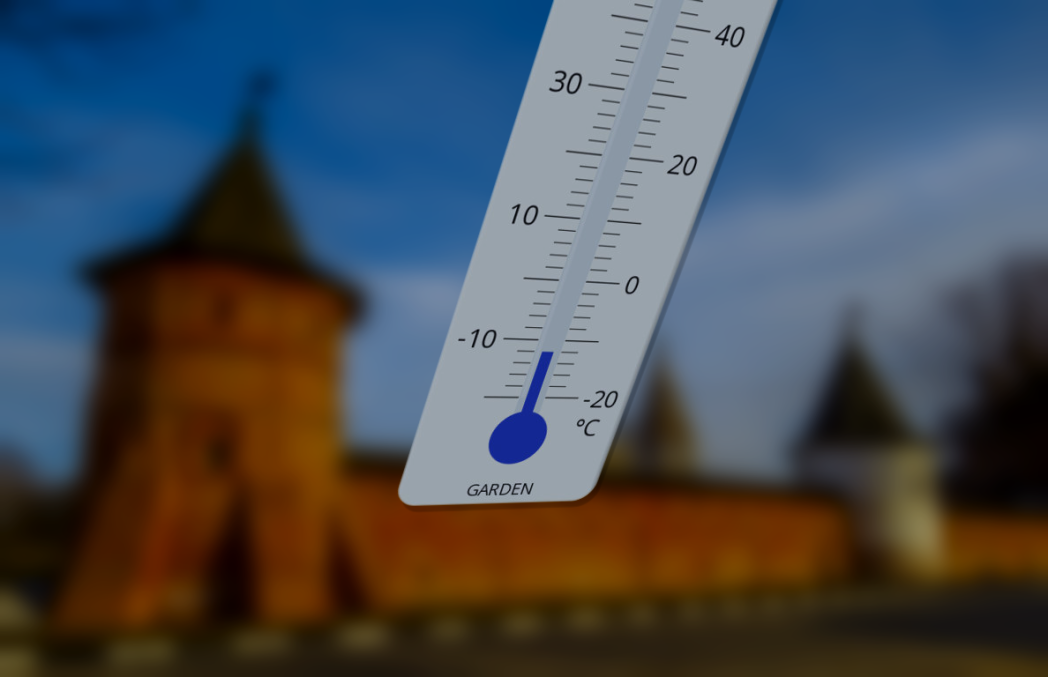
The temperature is °C -12
